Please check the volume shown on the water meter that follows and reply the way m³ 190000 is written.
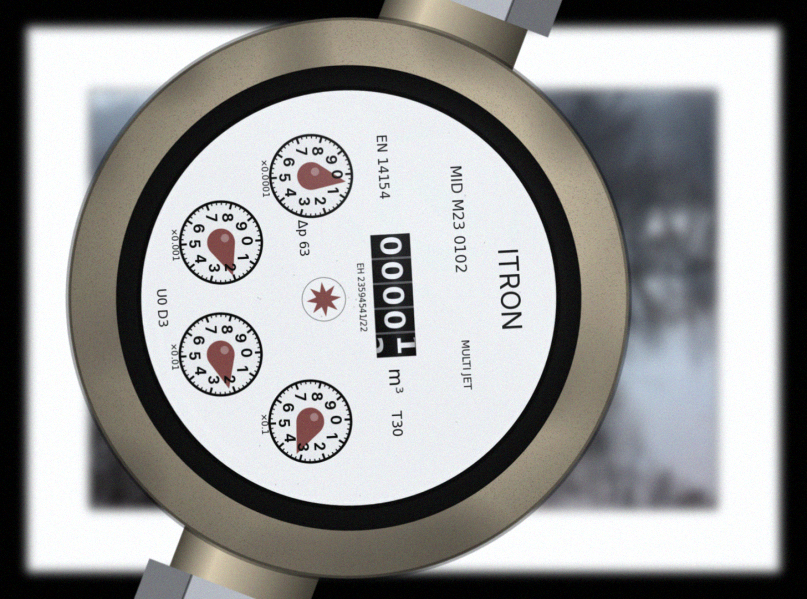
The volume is m³ 1.3220
